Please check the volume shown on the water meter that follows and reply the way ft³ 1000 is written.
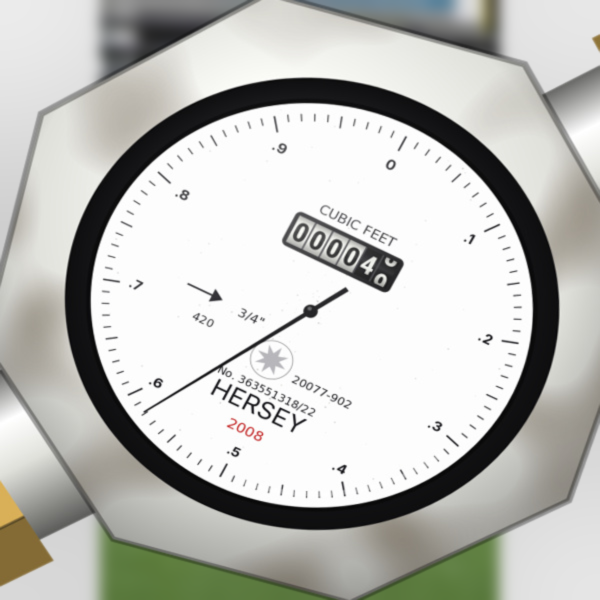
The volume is ft³ 48.58
